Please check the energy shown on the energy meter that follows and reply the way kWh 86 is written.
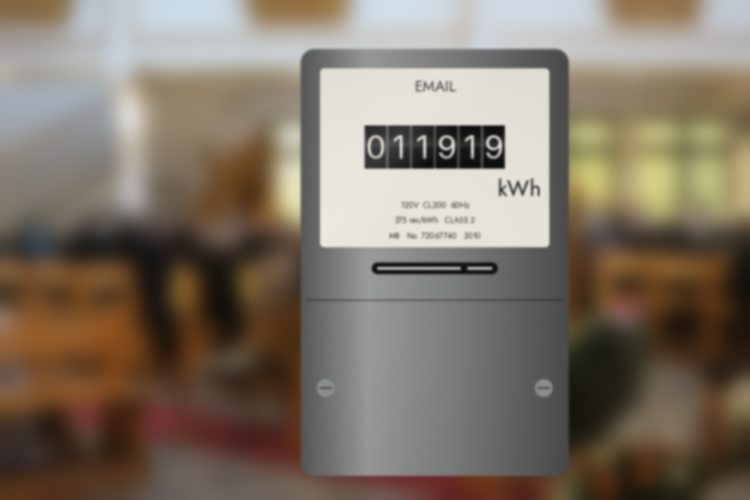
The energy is kWh 11919
